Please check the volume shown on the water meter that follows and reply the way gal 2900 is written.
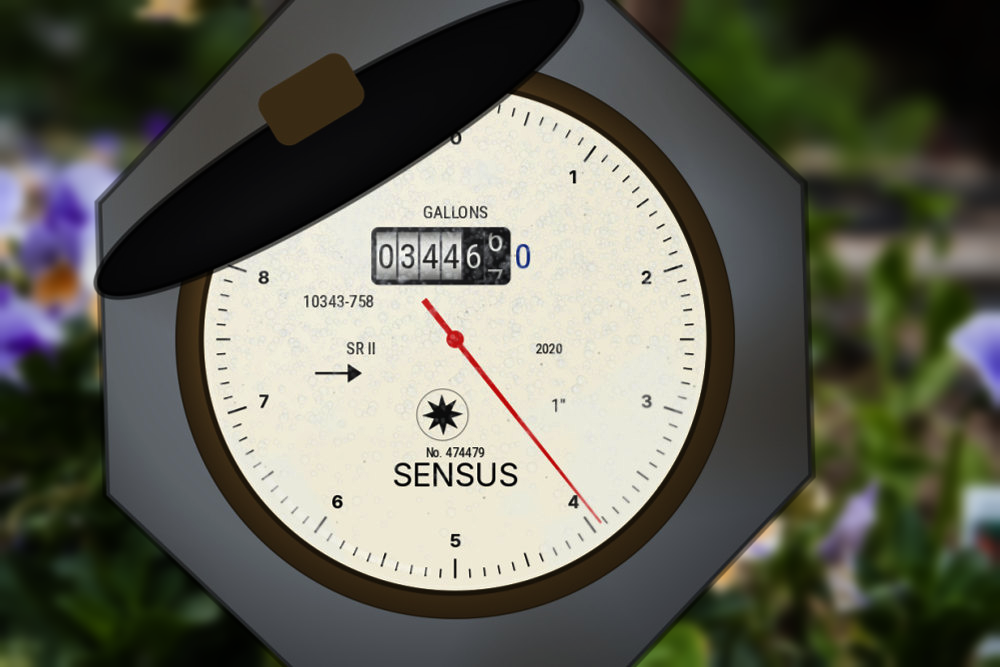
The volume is gal 344663.9
